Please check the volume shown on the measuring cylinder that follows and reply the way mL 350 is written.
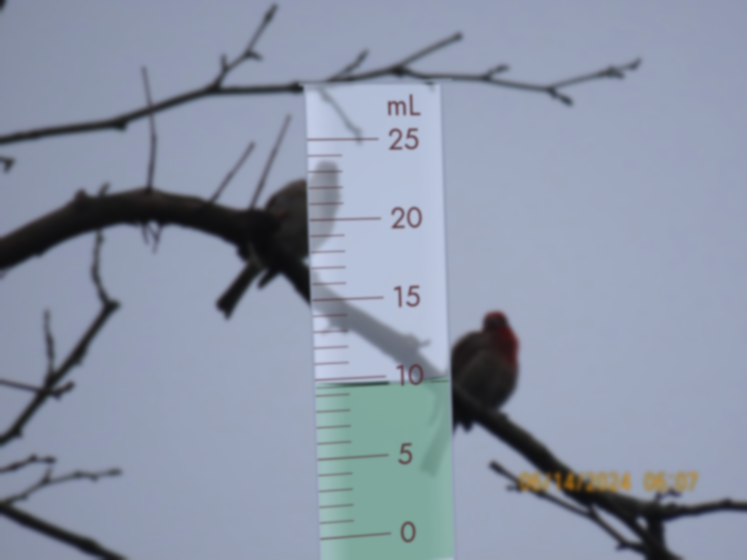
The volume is mL 9.5
